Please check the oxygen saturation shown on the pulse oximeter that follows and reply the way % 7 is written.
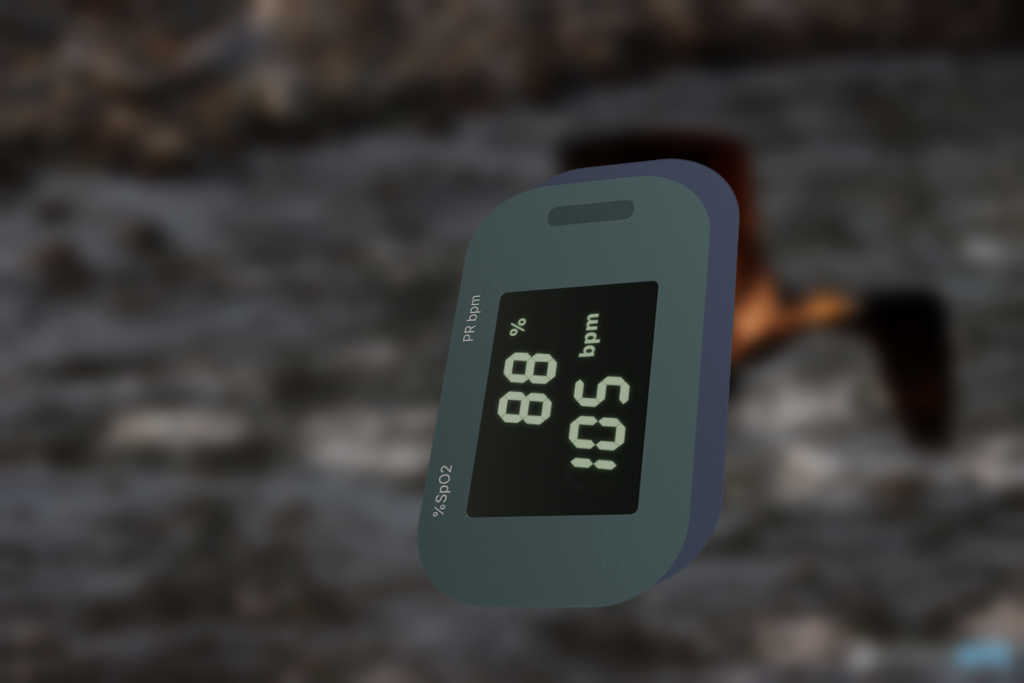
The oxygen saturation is % 88
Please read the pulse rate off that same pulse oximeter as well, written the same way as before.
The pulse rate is bpm 105
